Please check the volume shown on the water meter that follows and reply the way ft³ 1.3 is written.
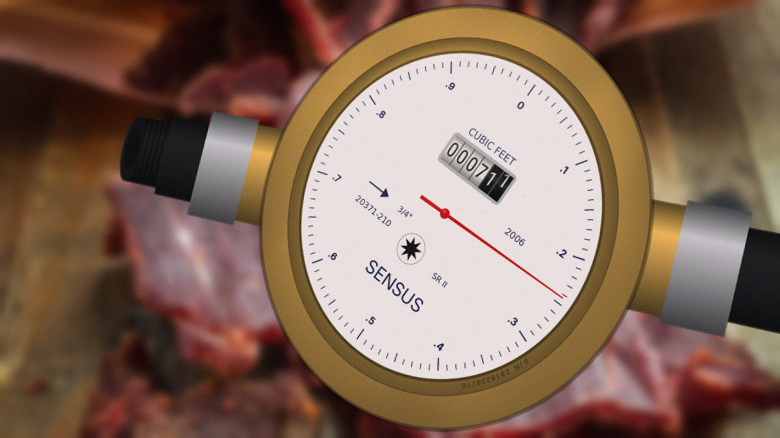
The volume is ft³ 711.24
